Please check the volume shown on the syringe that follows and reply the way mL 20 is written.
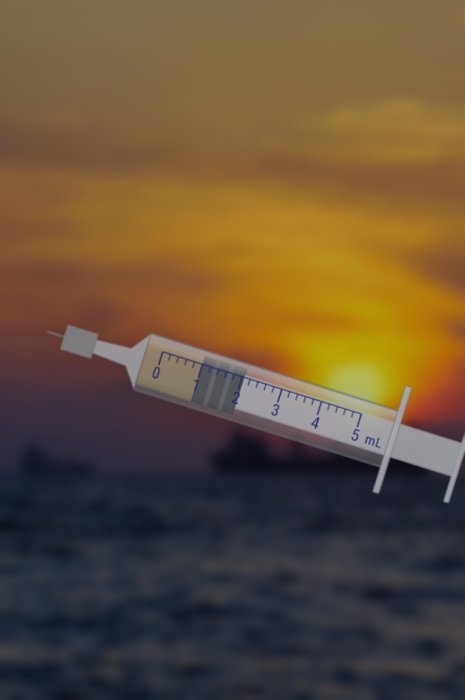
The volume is mL 1
